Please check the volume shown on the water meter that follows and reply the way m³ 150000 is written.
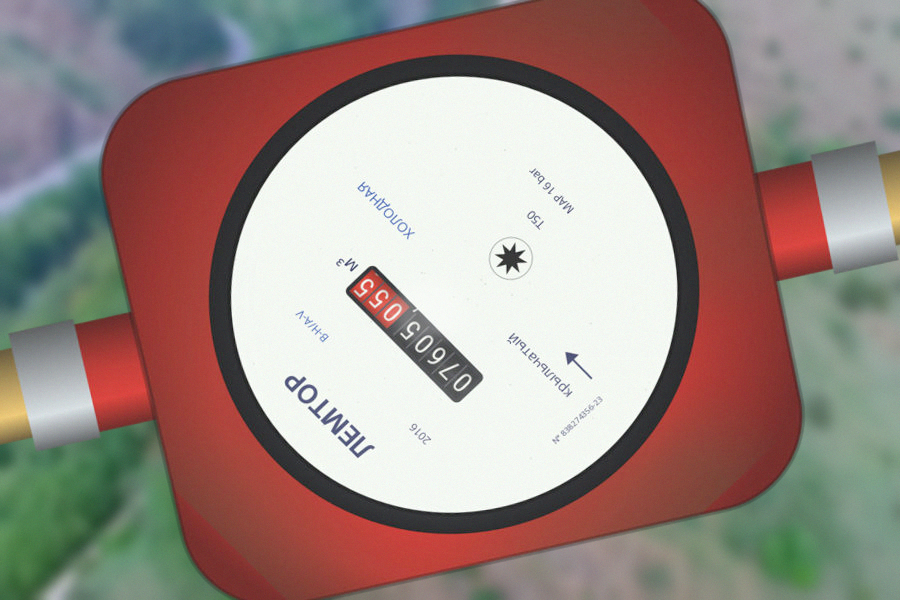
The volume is m³ 7605.055
